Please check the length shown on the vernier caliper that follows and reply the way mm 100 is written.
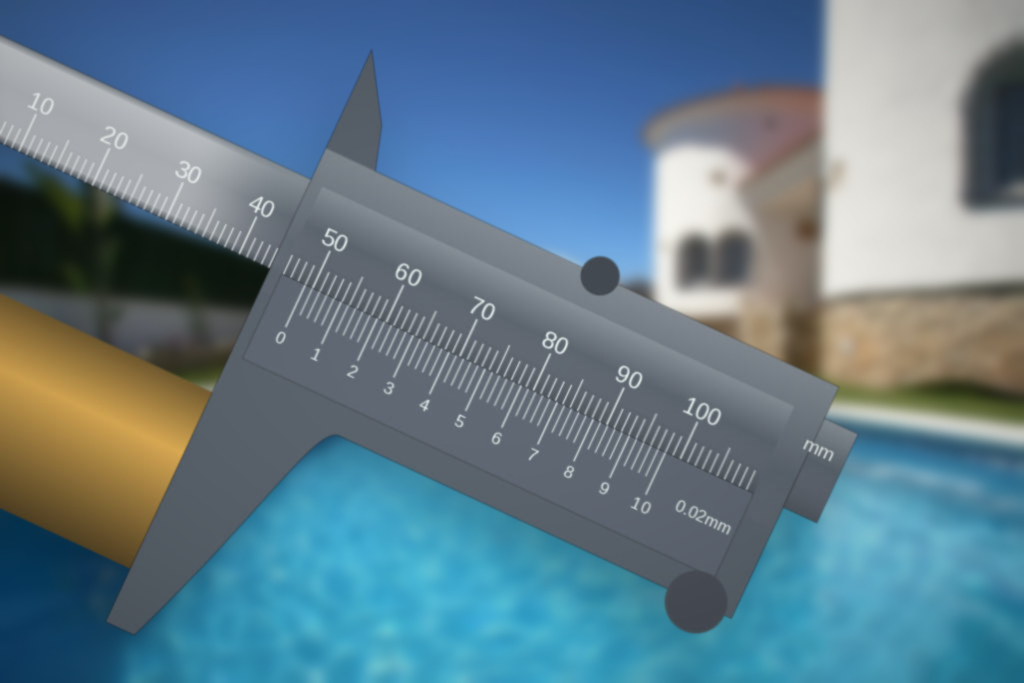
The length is mm 49.0
